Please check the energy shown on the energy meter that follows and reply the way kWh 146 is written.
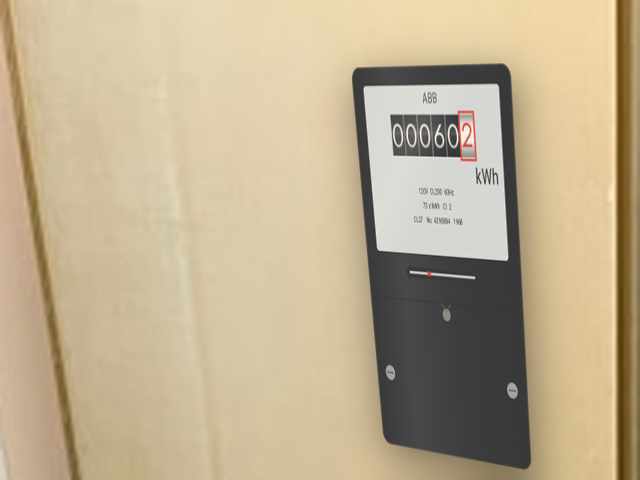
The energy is kWh 60.2
